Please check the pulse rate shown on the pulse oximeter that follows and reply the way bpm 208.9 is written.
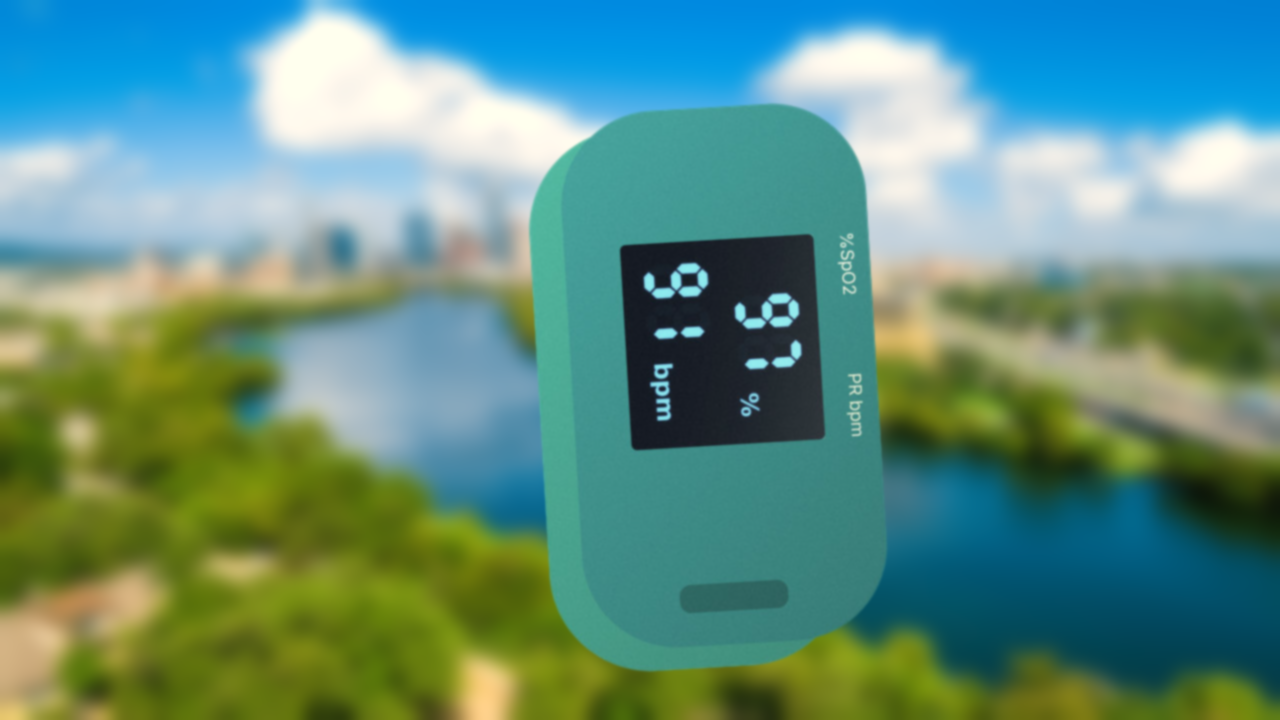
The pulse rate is bpm 91
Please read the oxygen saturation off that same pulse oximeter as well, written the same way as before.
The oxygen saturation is % 97
